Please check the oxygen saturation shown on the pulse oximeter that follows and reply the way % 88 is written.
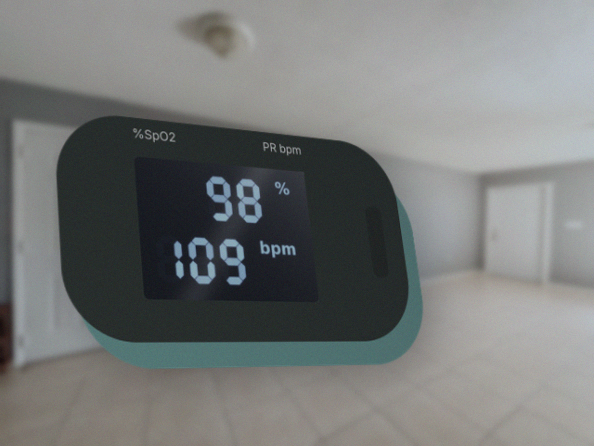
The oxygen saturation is % 98
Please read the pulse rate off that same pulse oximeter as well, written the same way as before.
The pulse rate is bpm 109
